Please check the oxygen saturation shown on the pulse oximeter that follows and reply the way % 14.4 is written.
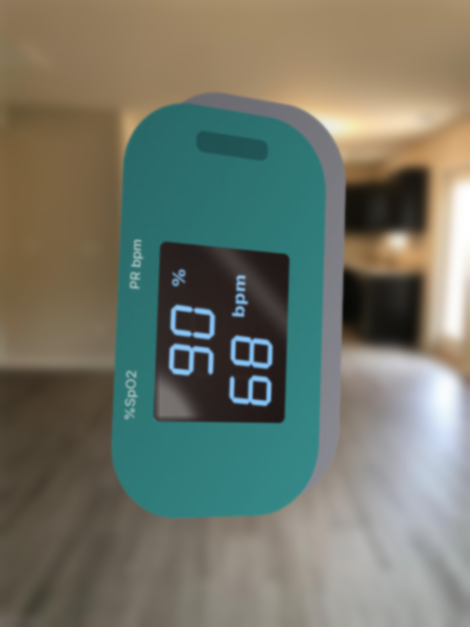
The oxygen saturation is % 90
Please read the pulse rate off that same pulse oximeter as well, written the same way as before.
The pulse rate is bpm 68
